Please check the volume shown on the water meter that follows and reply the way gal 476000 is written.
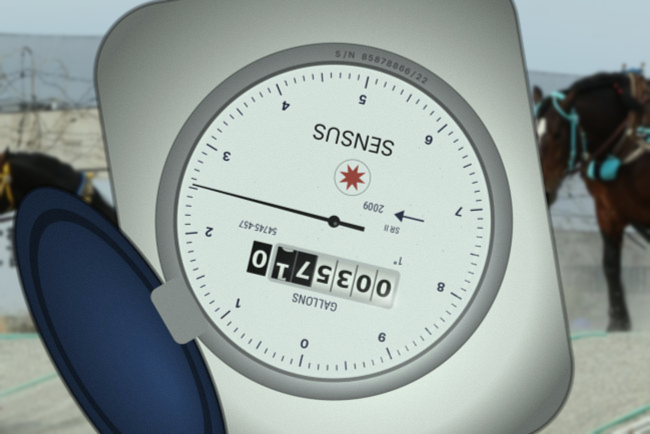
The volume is gal 35712.5
